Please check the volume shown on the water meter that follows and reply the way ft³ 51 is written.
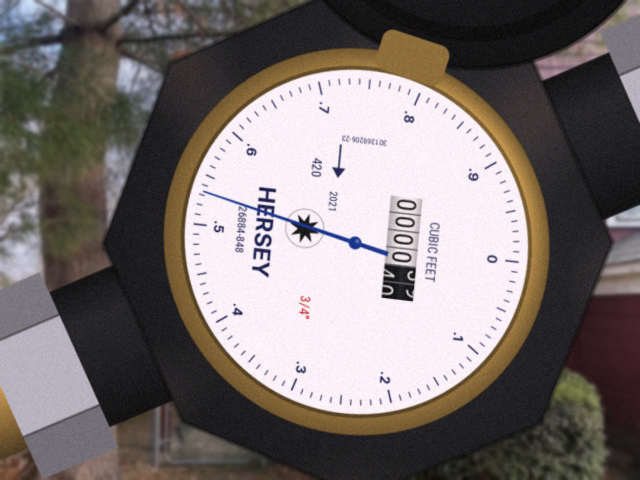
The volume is ft³ 39.53
